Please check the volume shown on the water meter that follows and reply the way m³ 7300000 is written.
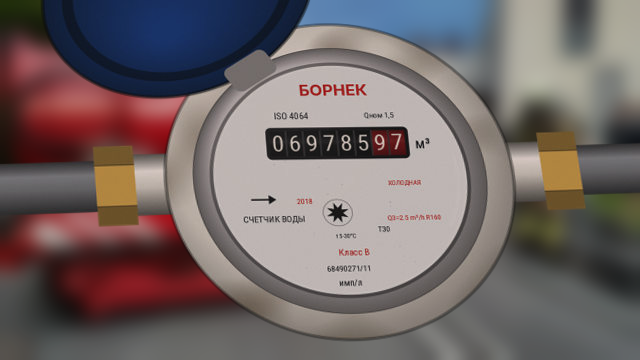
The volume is m³ 69785.97
